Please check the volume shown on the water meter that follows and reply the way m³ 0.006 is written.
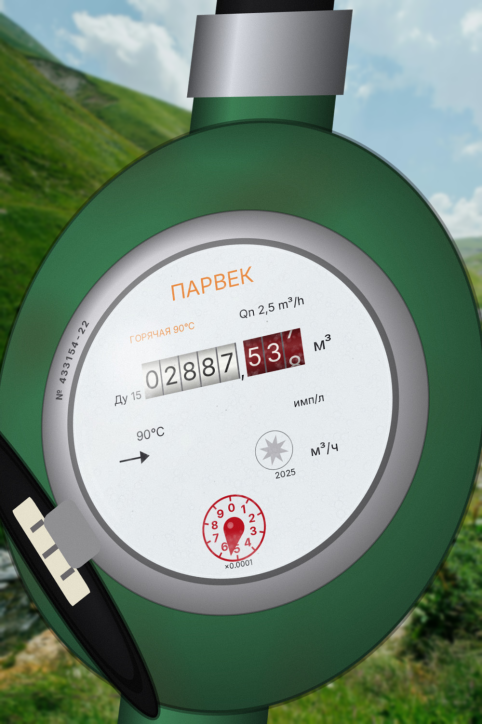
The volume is m³ 2887.5375
